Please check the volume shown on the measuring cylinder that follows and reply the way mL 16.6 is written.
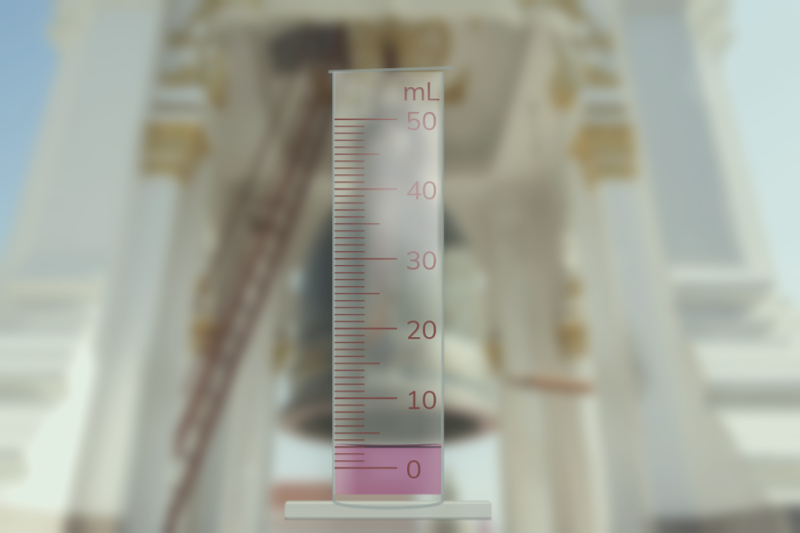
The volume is mL 3
